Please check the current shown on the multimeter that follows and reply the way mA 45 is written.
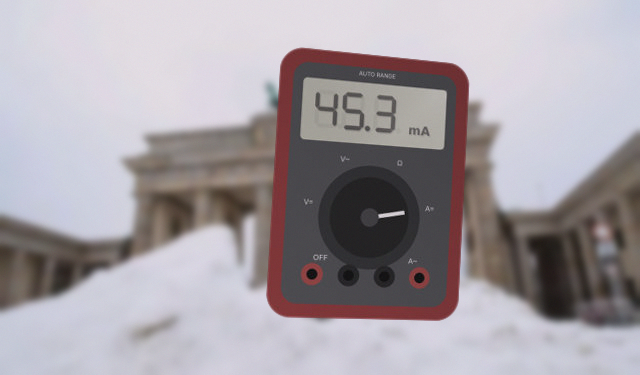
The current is mA 45.3
